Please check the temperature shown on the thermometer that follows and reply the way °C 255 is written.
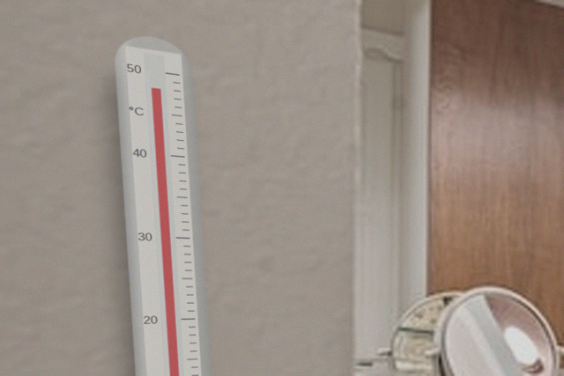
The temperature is °C 48
